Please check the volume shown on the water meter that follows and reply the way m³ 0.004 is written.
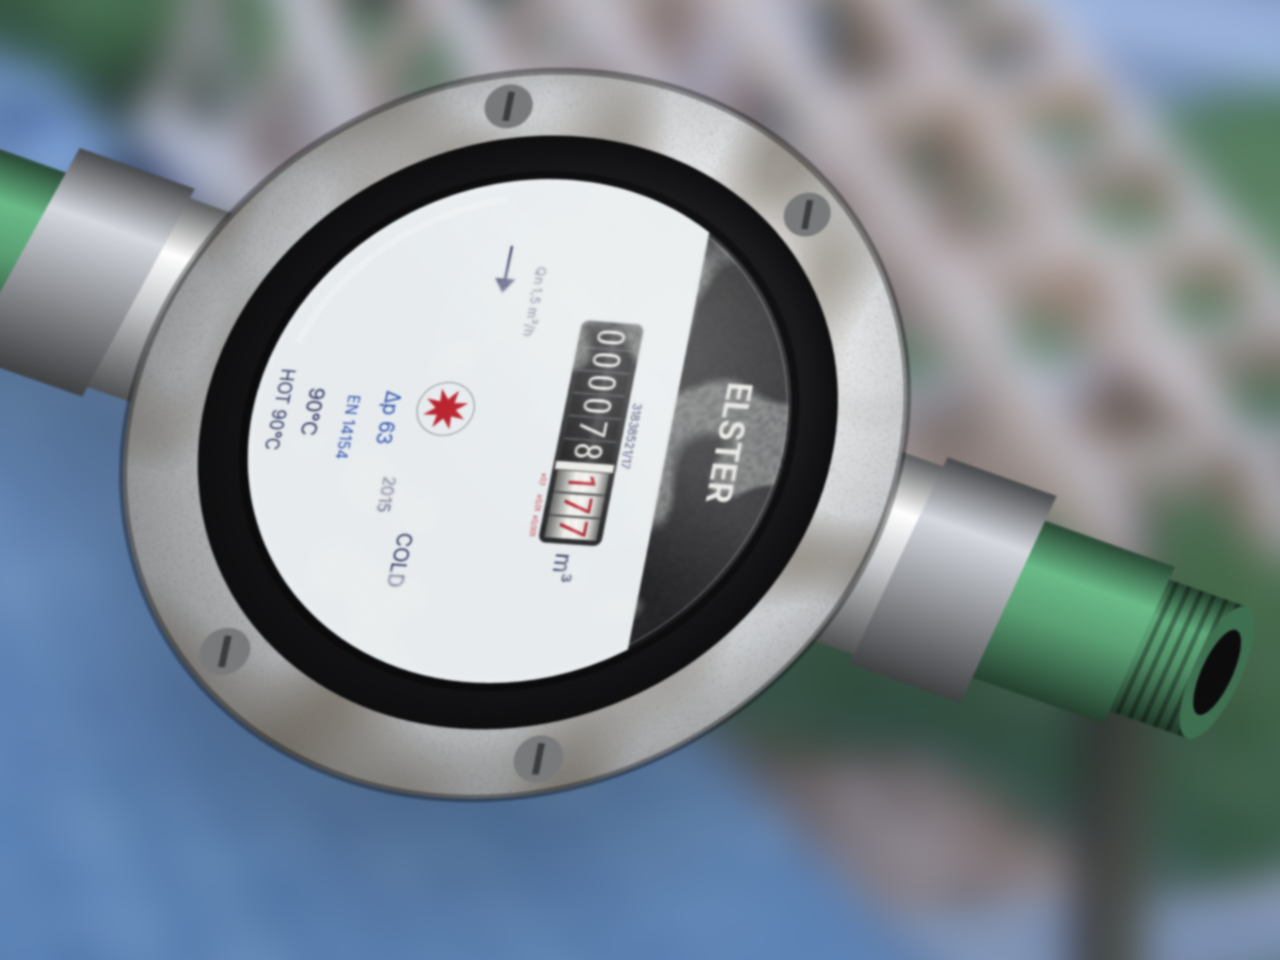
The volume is m³ 78.177
